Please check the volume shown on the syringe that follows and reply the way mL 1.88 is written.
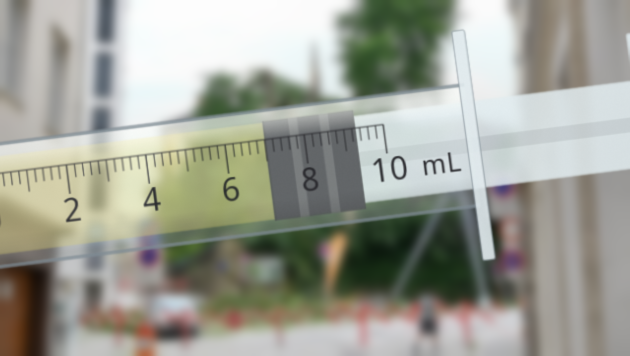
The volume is mL 7
